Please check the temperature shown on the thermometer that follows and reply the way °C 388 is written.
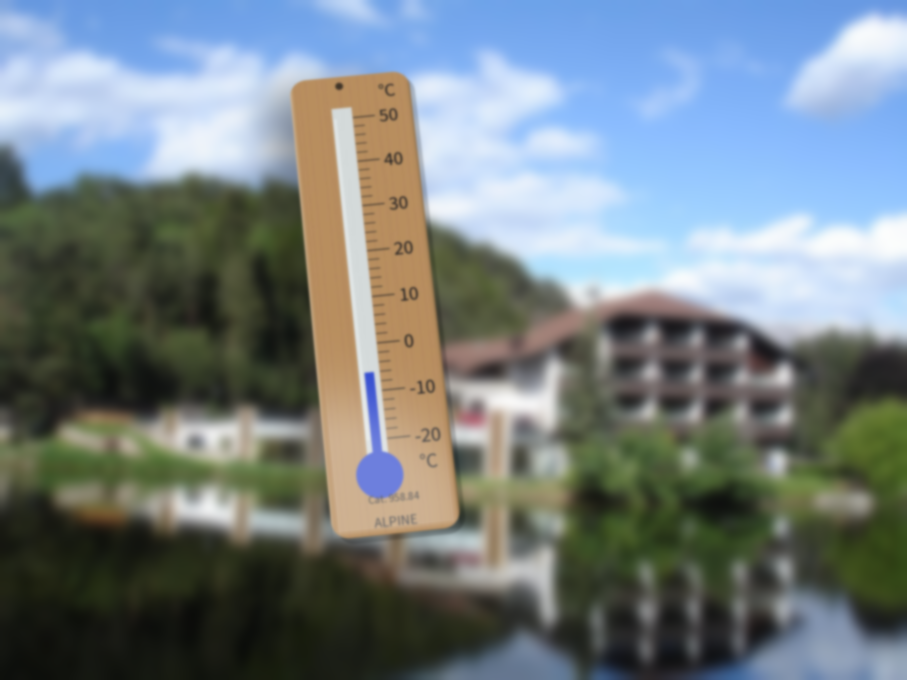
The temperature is °C -6
